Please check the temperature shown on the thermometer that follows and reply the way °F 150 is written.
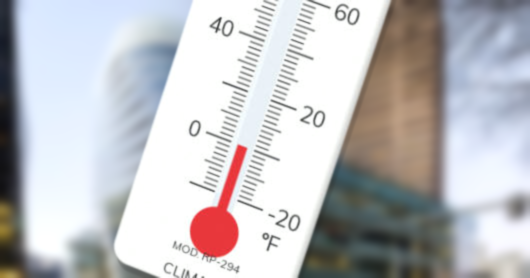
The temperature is °F 0
